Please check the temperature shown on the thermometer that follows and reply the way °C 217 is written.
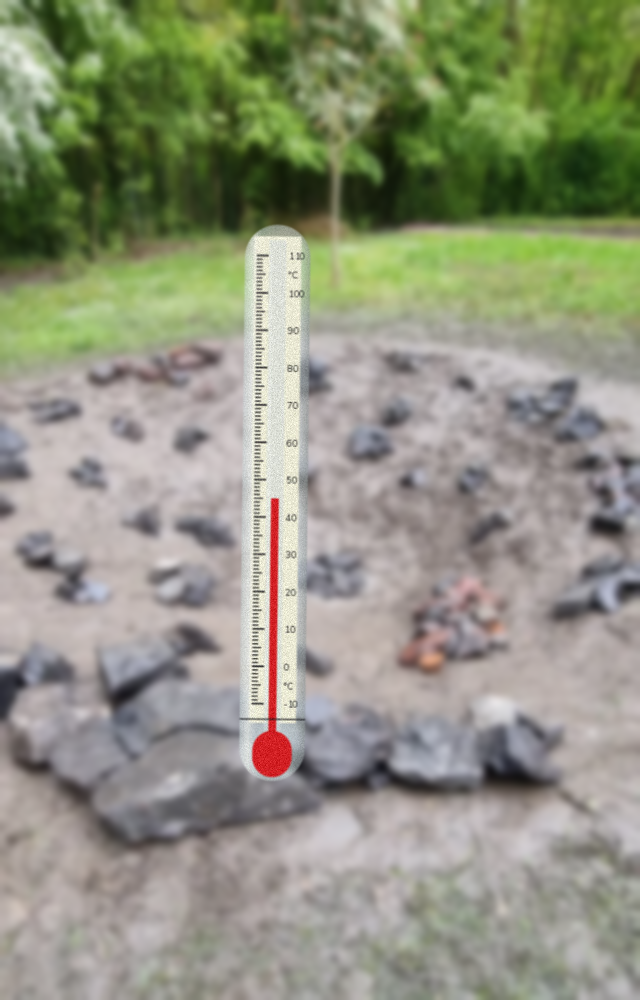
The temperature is °C 45
